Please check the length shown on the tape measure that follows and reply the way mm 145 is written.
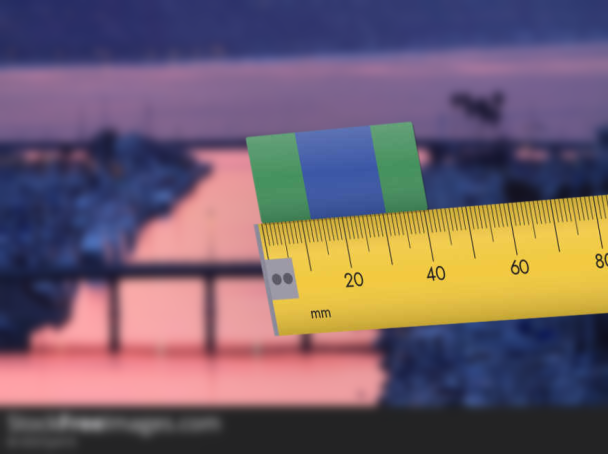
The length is mm 41
